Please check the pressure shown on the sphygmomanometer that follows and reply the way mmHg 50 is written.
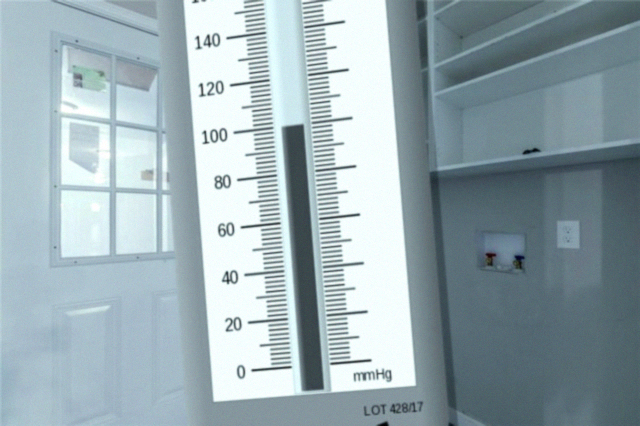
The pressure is mmHg 100
